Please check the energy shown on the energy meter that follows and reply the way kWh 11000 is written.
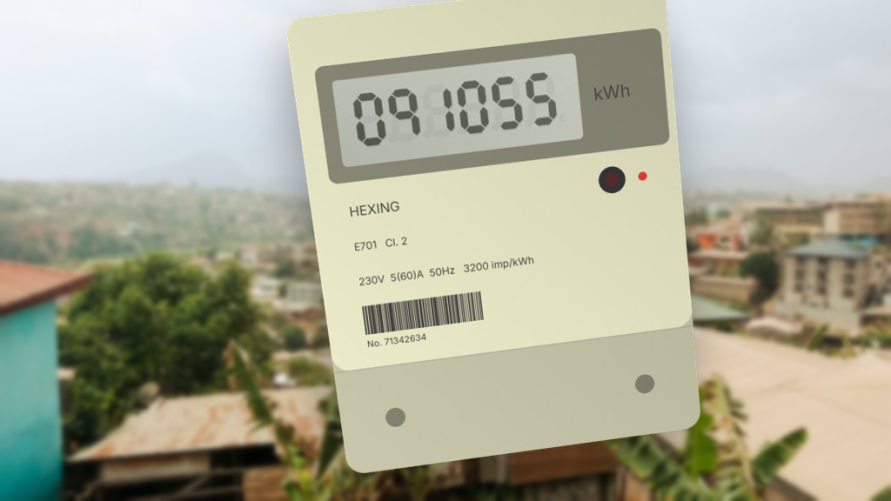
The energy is kWh 91055
